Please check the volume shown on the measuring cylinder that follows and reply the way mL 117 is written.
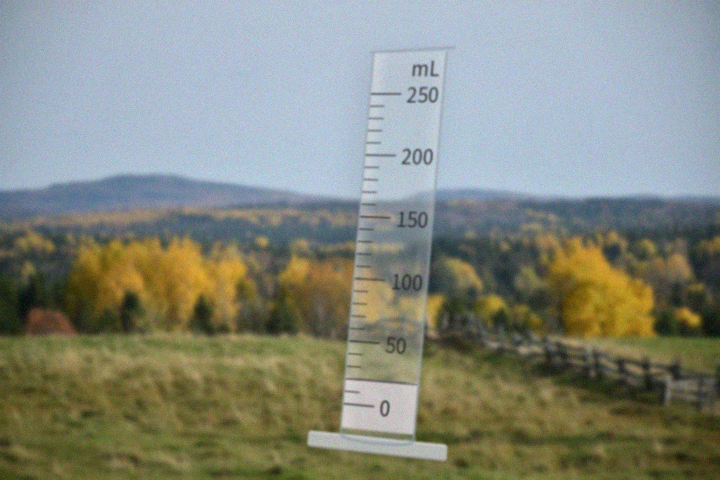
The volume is mL 20
